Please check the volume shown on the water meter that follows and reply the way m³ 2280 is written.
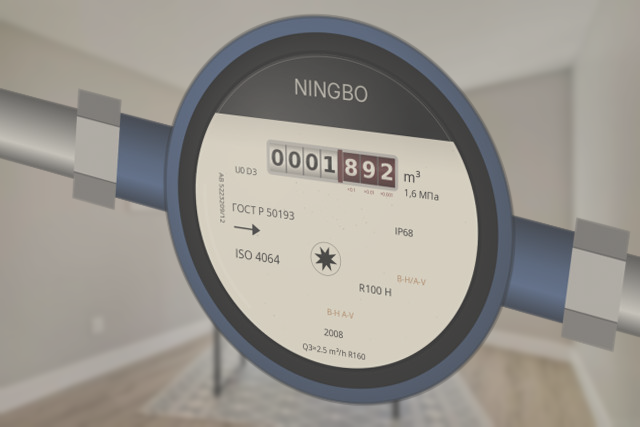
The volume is m³ 1.892
